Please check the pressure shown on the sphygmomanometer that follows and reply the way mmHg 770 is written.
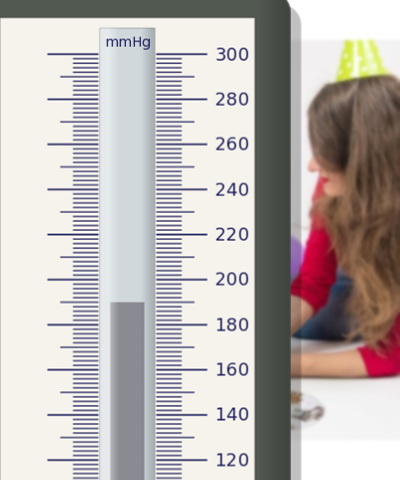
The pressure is mmHg 190
